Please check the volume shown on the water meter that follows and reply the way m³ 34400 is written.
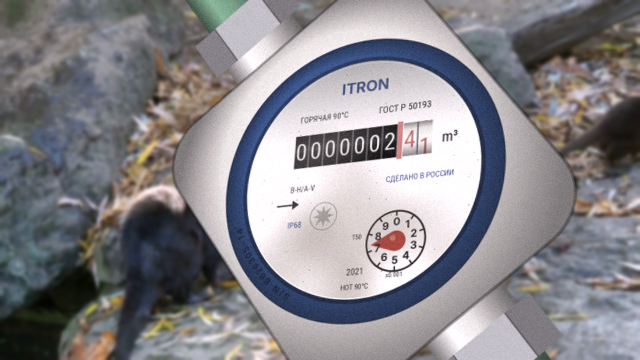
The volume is m³ 2.407
